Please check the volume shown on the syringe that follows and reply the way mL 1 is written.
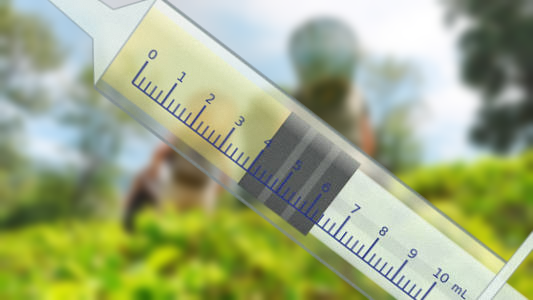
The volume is mL 4
